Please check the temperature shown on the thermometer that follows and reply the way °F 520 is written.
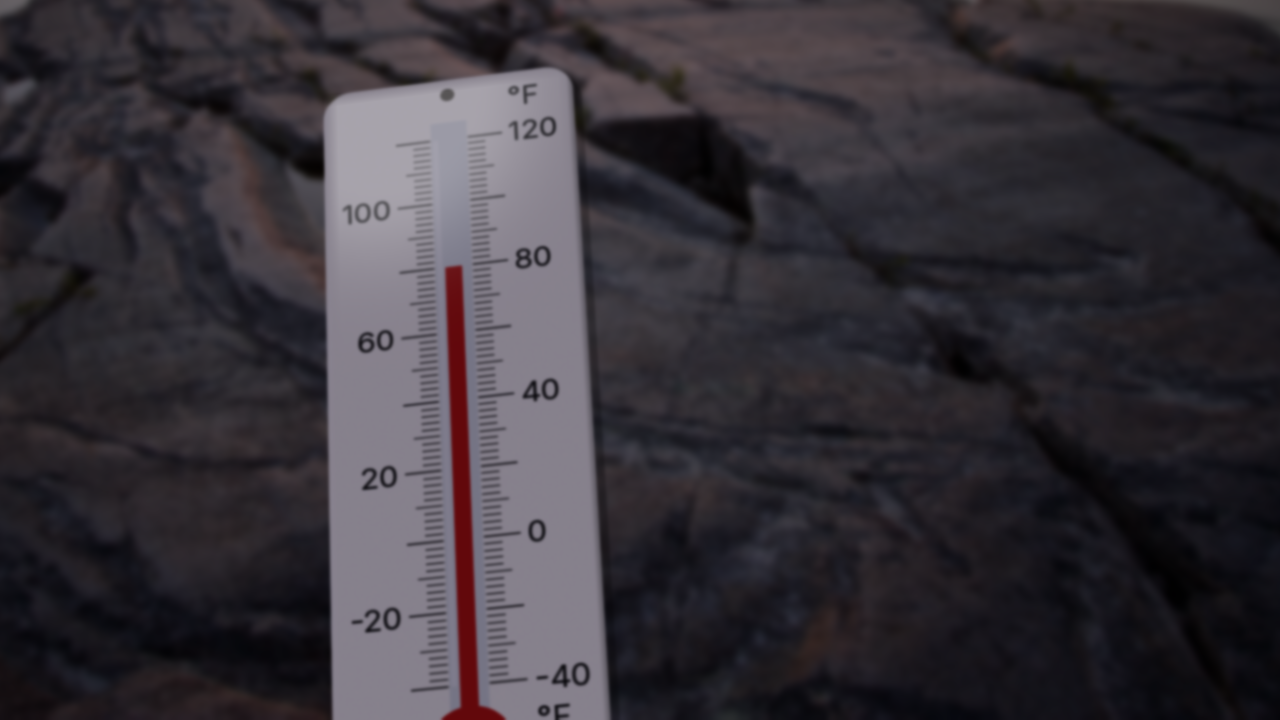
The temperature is °F 80
